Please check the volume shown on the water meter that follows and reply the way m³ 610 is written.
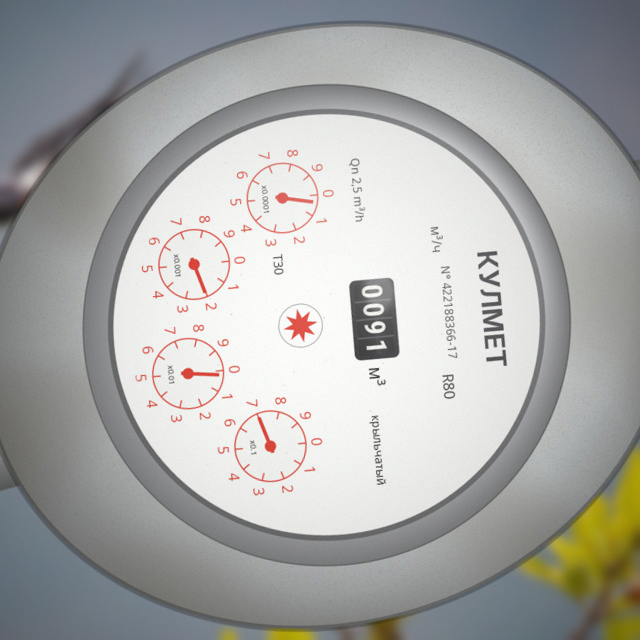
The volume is m³ 91.7020
